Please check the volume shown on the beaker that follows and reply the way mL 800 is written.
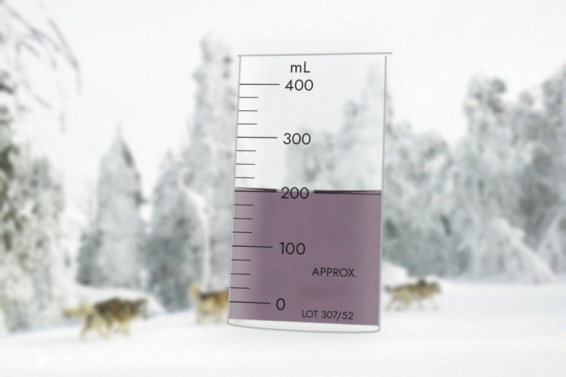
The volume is mL 200
